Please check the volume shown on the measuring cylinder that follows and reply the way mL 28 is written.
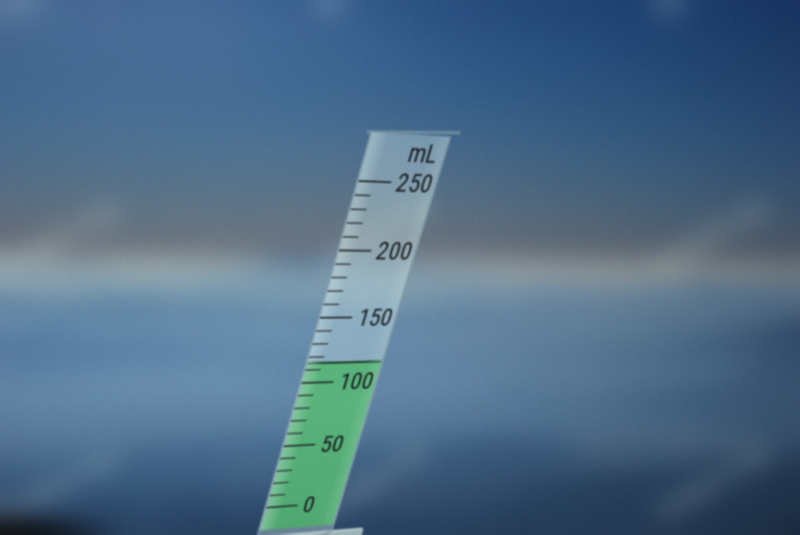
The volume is mL 115
